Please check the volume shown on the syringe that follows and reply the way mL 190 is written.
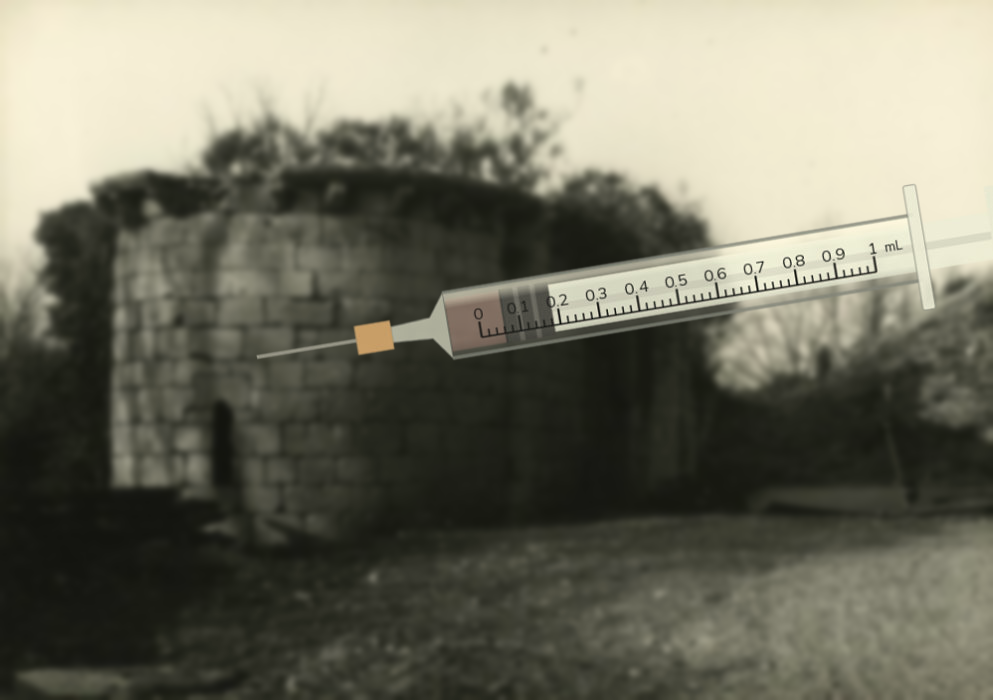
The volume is mL 0.06
